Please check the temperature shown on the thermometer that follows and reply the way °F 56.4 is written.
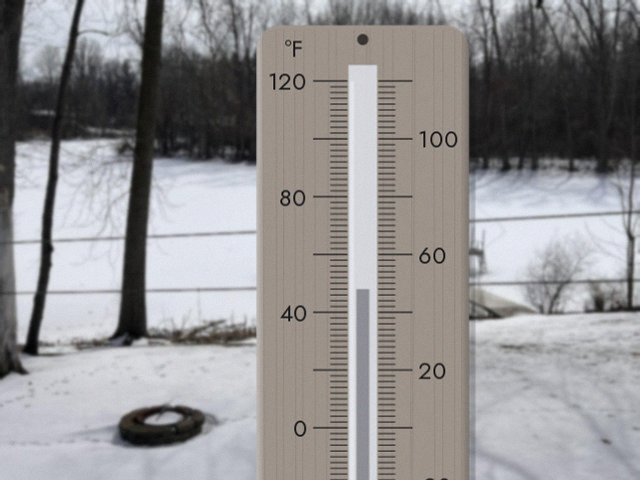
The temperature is °F 48
